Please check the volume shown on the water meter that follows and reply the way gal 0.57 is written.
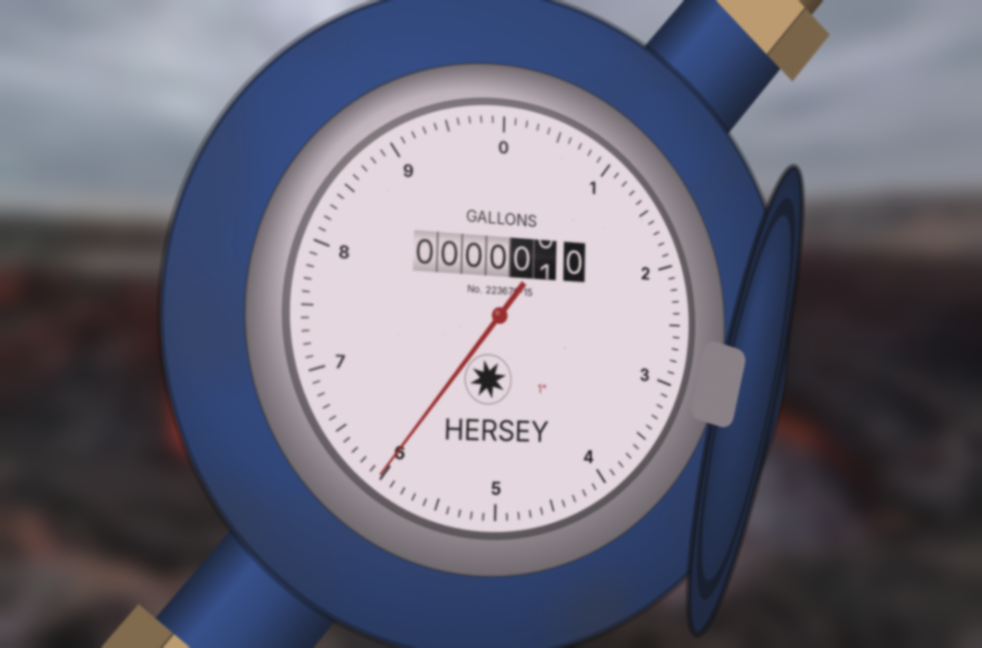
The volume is gal 6.0
